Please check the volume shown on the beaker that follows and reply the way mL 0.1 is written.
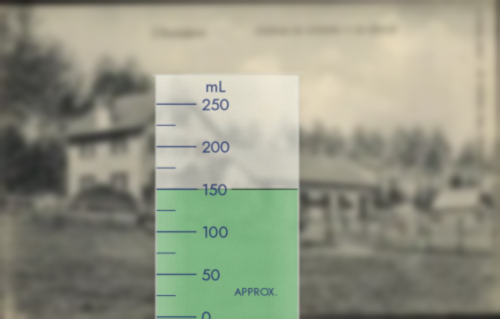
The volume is mL 150
